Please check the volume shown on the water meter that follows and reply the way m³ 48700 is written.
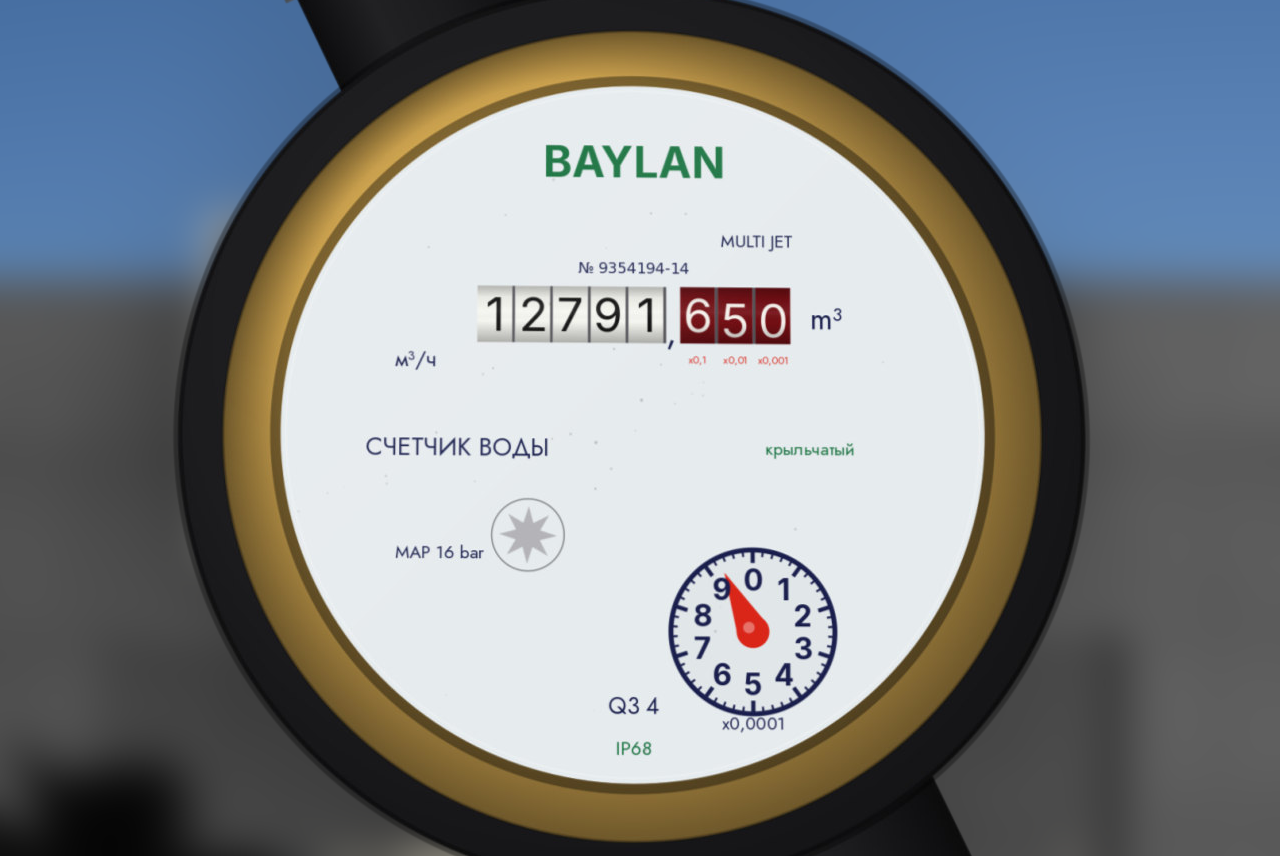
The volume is m³ 12791.6499
